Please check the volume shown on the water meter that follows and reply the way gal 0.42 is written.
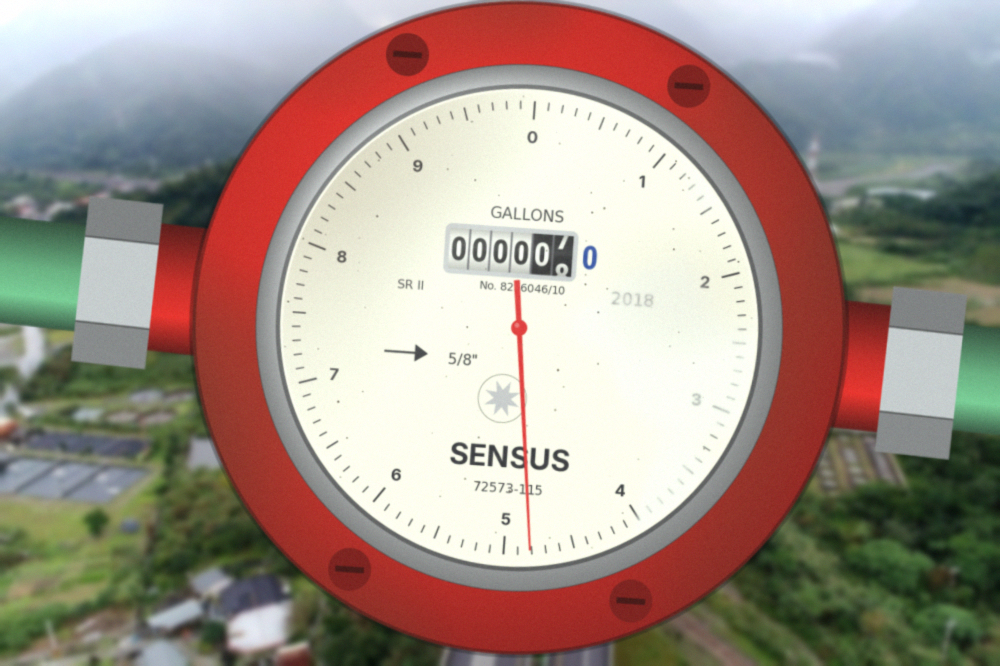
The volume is gal 74.8
